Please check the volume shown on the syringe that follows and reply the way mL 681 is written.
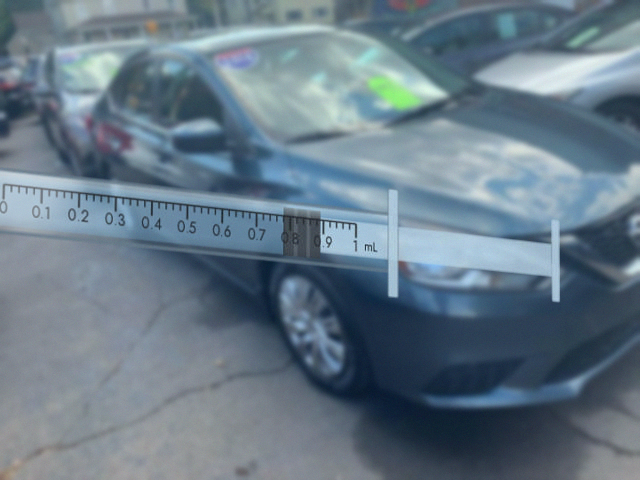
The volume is mL 0.78
